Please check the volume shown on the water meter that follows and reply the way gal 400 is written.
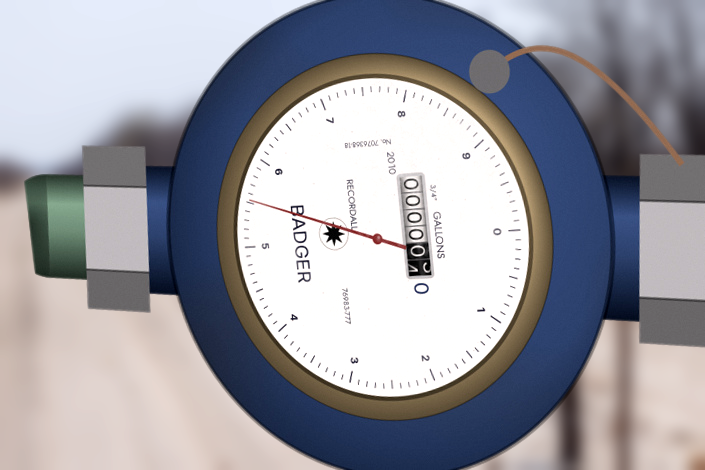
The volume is gal 35.5
